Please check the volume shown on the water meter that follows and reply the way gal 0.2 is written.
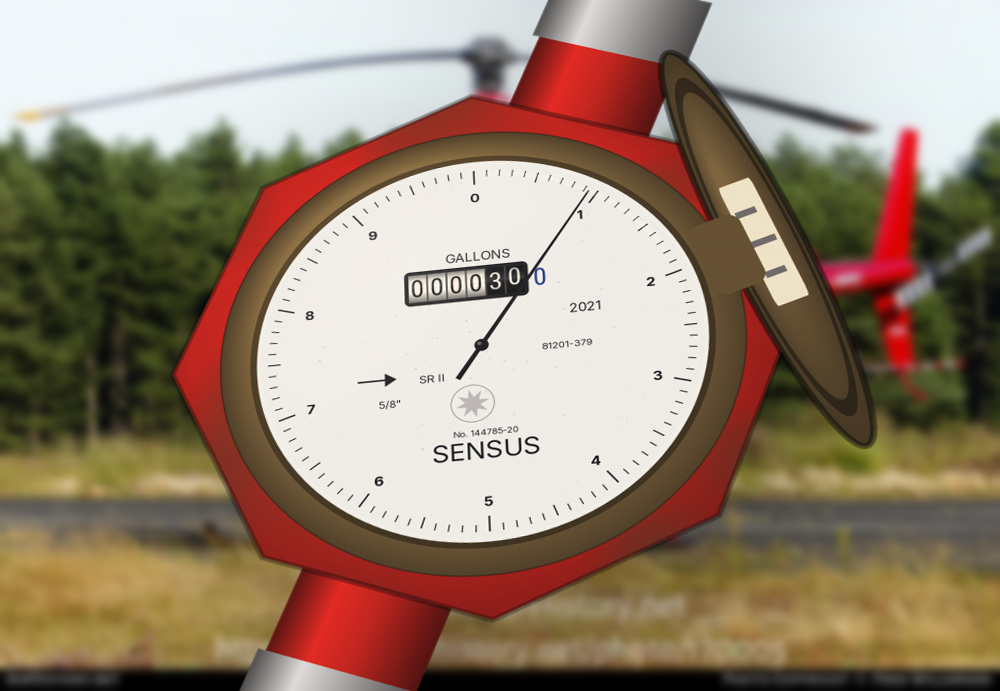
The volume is gal 300.9
